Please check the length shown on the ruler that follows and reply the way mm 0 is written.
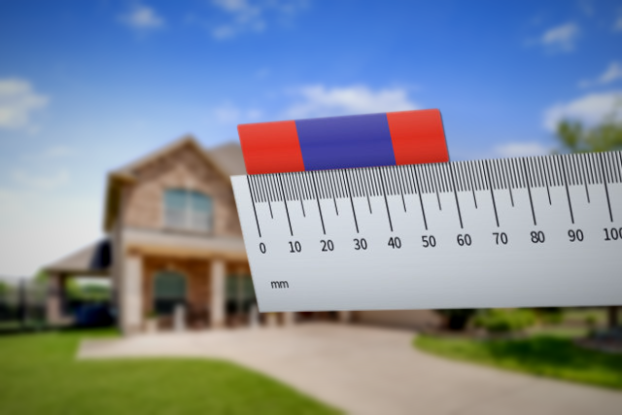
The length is mm 60
